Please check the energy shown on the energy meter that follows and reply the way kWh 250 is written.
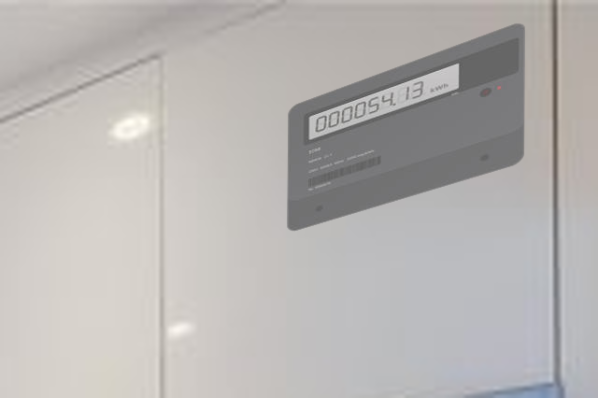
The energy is kWh 54.13
